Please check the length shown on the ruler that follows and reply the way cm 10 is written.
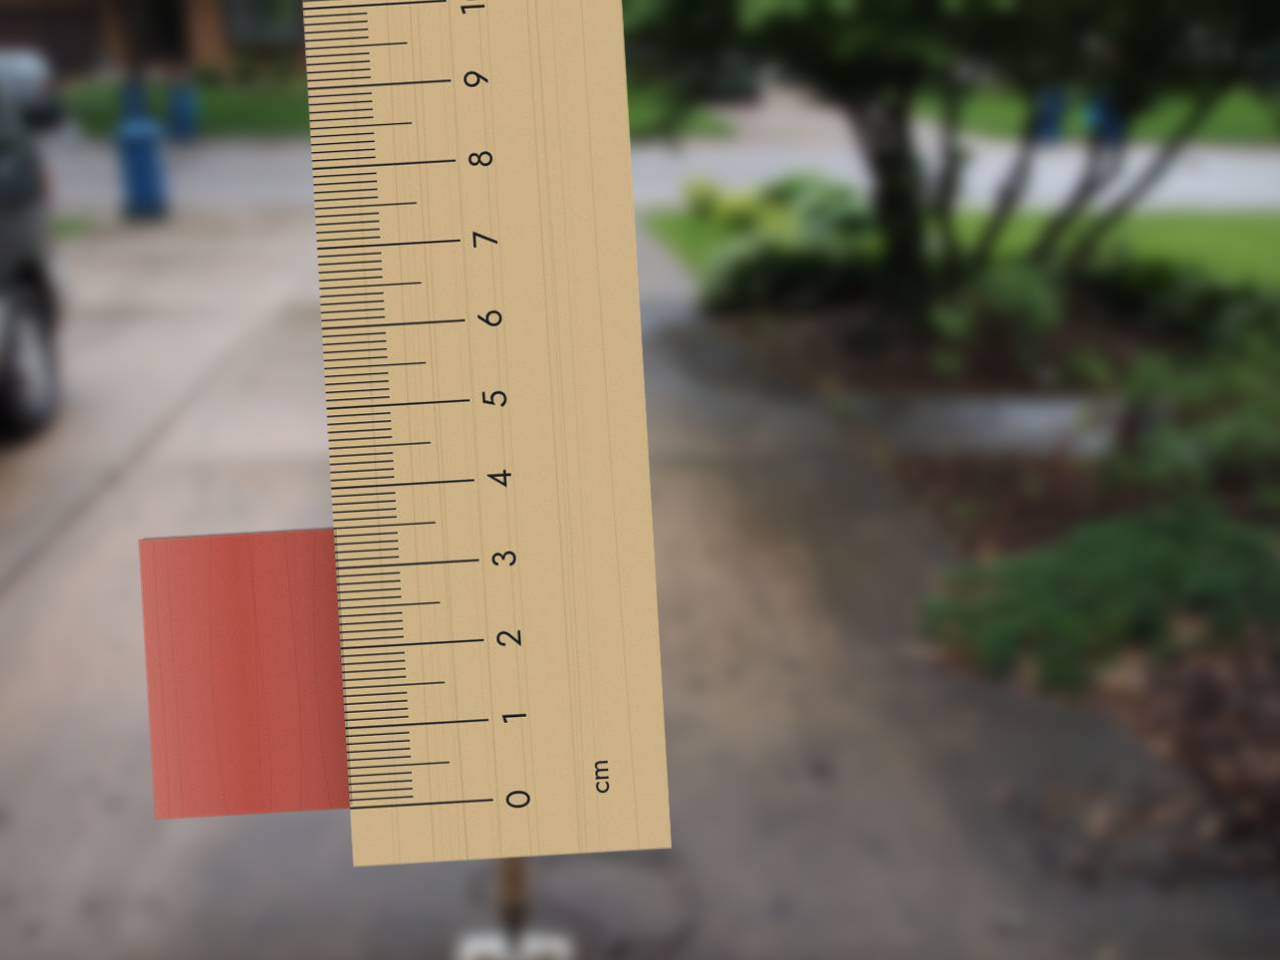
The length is cm 3.5
